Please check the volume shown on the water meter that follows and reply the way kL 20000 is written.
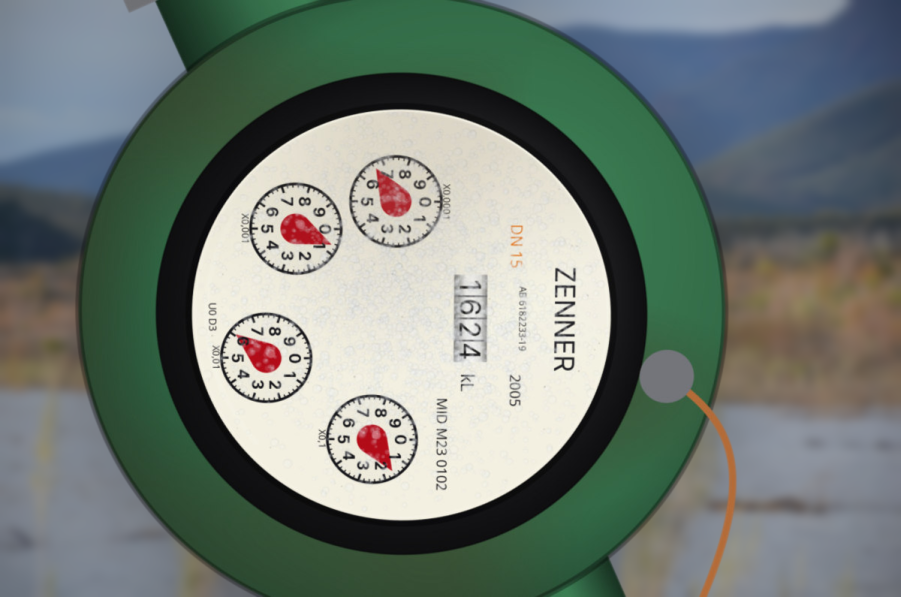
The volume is kL 1624.1606
